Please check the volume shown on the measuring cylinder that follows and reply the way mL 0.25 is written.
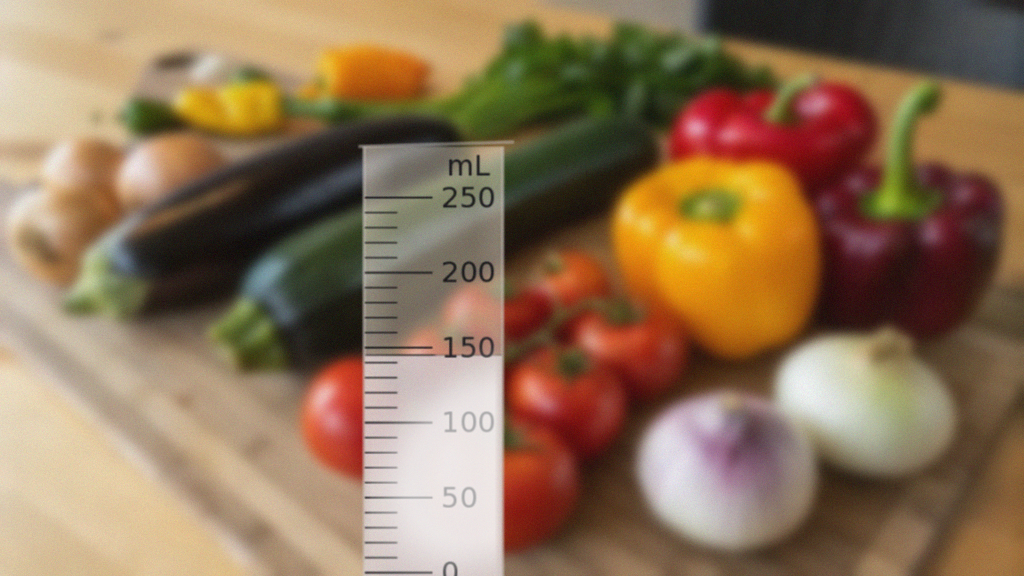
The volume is mL 145
